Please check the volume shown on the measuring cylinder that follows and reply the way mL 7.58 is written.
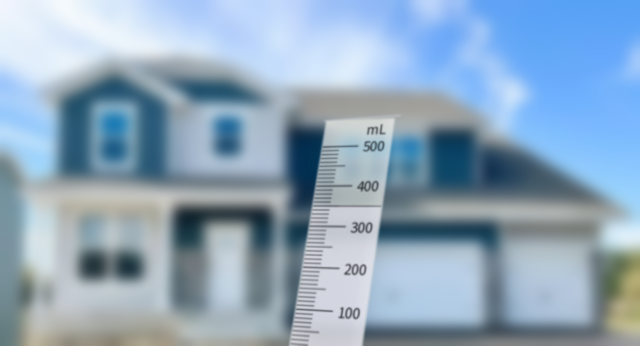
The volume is mL 350
